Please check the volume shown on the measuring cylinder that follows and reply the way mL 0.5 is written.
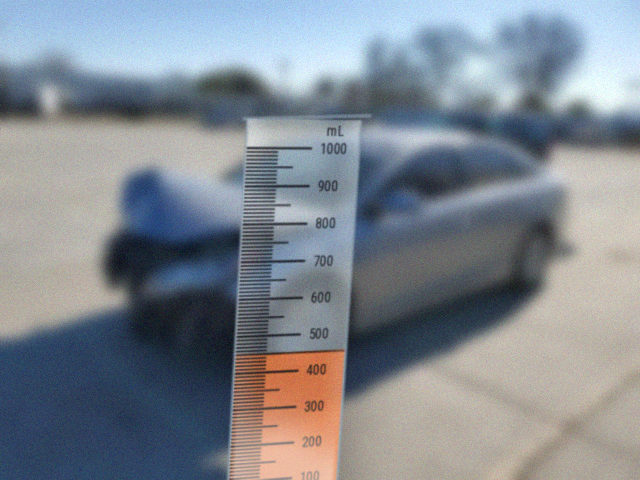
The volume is mL 450
